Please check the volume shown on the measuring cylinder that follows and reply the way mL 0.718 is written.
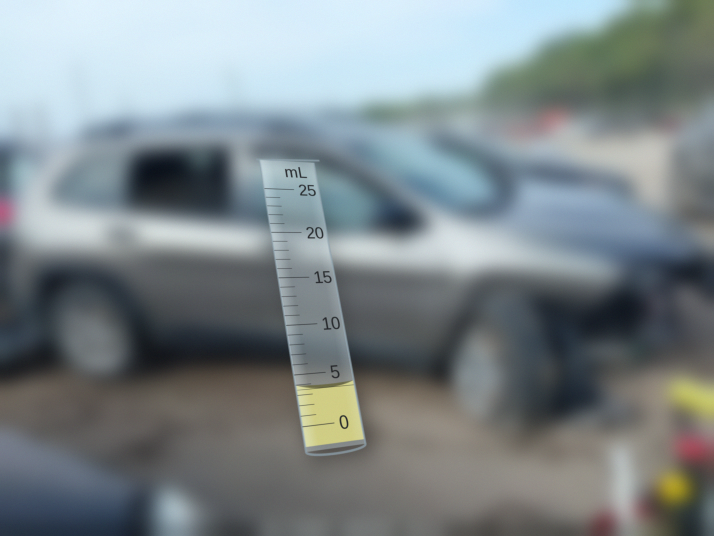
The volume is mL 3.5
